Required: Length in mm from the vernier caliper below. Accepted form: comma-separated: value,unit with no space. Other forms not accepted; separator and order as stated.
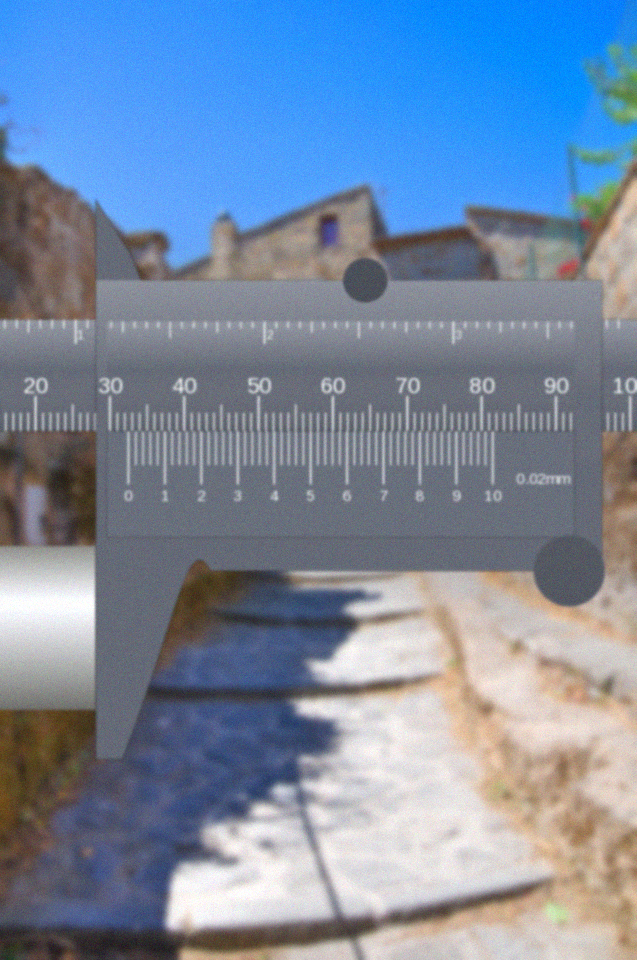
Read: 32.5,mm
